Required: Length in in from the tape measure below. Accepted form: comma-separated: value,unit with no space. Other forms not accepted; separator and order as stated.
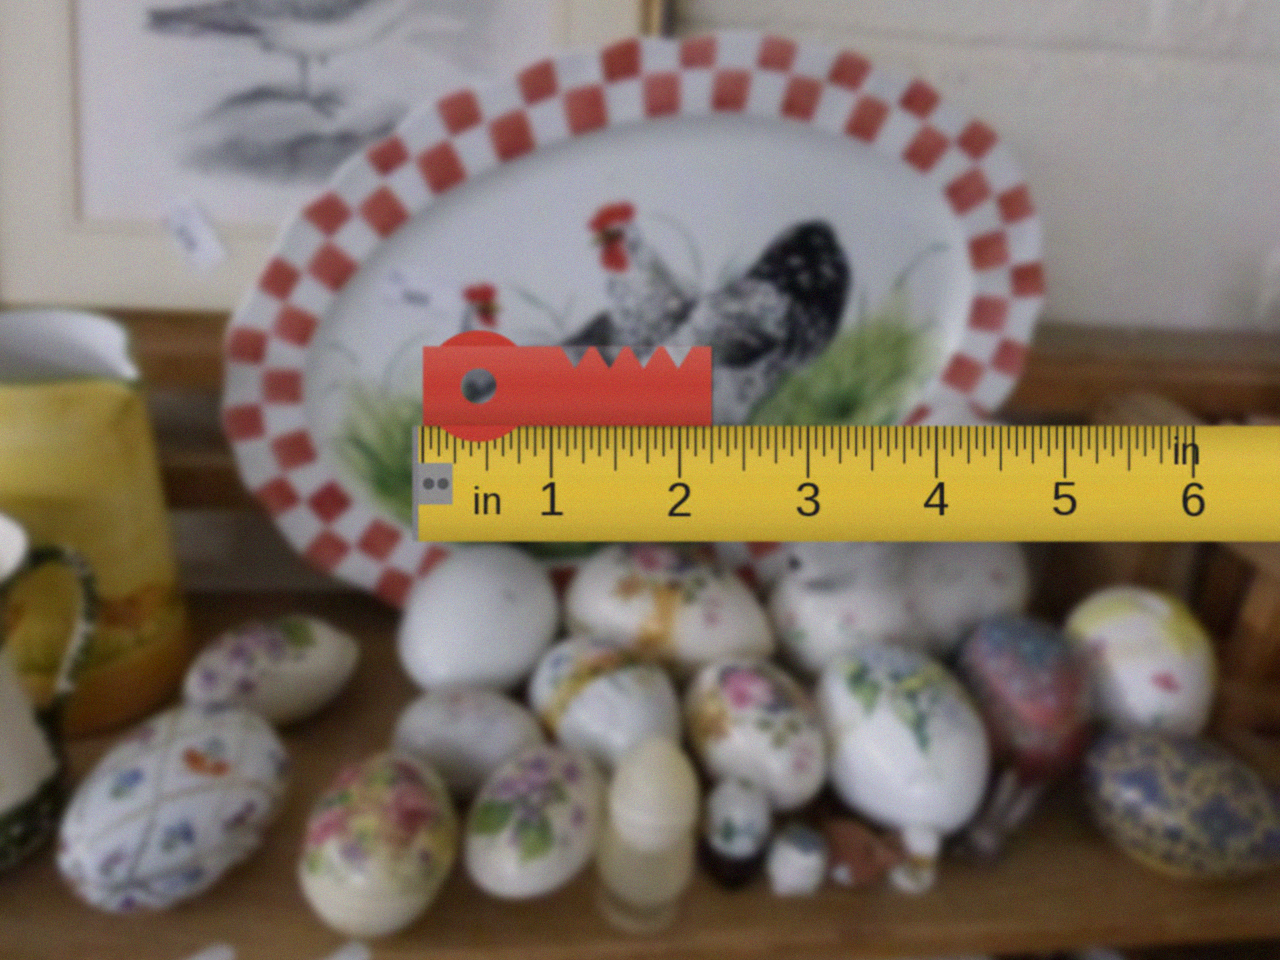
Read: 2.25,in
